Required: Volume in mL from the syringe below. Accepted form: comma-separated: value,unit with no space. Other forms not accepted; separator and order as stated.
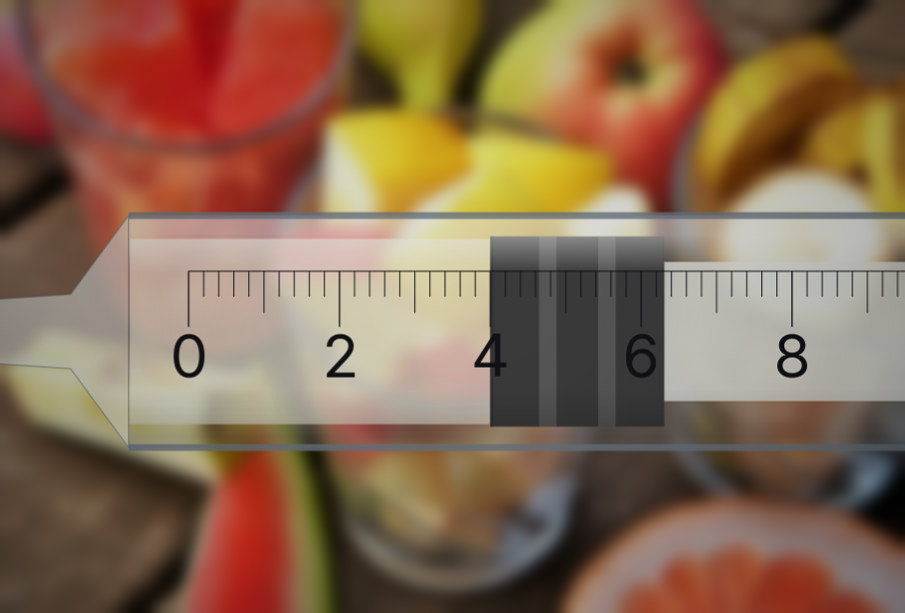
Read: 4,mL
